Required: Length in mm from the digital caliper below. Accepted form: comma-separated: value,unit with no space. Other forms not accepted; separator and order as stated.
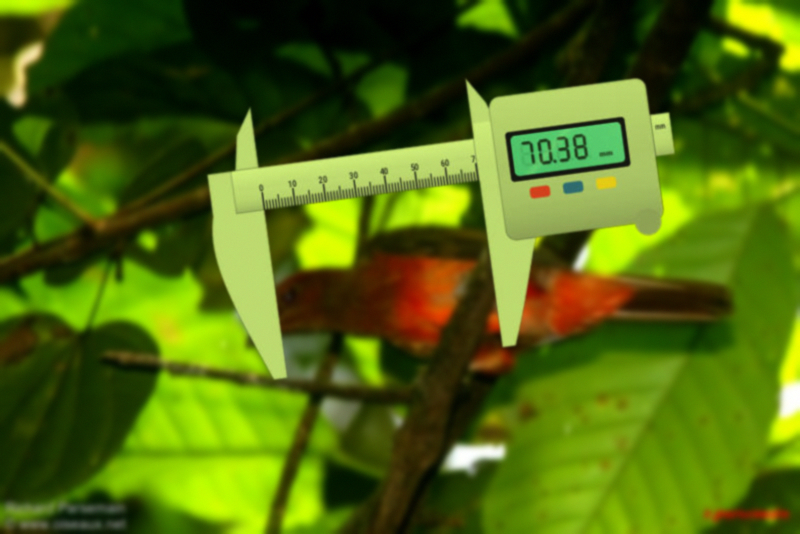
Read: 70.38,mm
